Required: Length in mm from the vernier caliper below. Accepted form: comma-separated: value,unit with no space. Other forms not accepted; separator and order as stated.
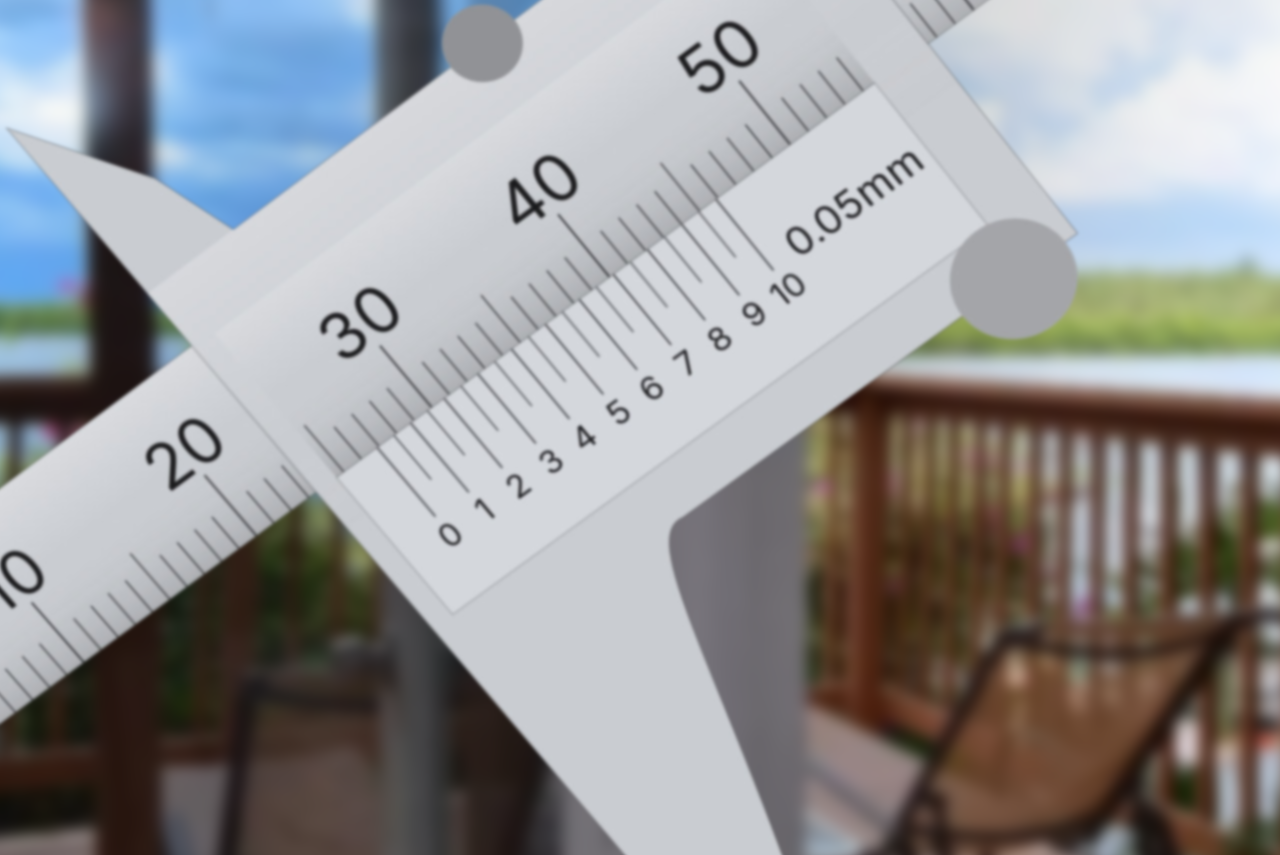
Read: 26.9,mm
